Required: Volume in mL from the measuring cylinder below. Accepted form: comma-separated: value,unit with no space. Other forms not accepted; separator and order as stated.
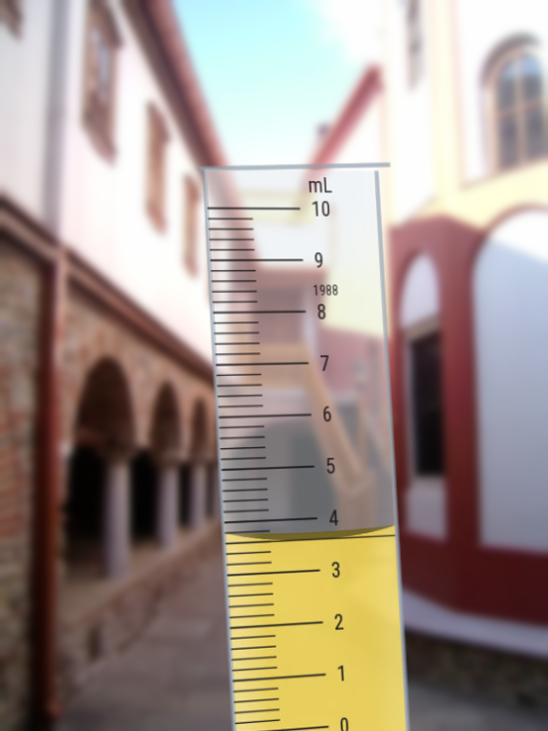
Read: 3.6,mL
